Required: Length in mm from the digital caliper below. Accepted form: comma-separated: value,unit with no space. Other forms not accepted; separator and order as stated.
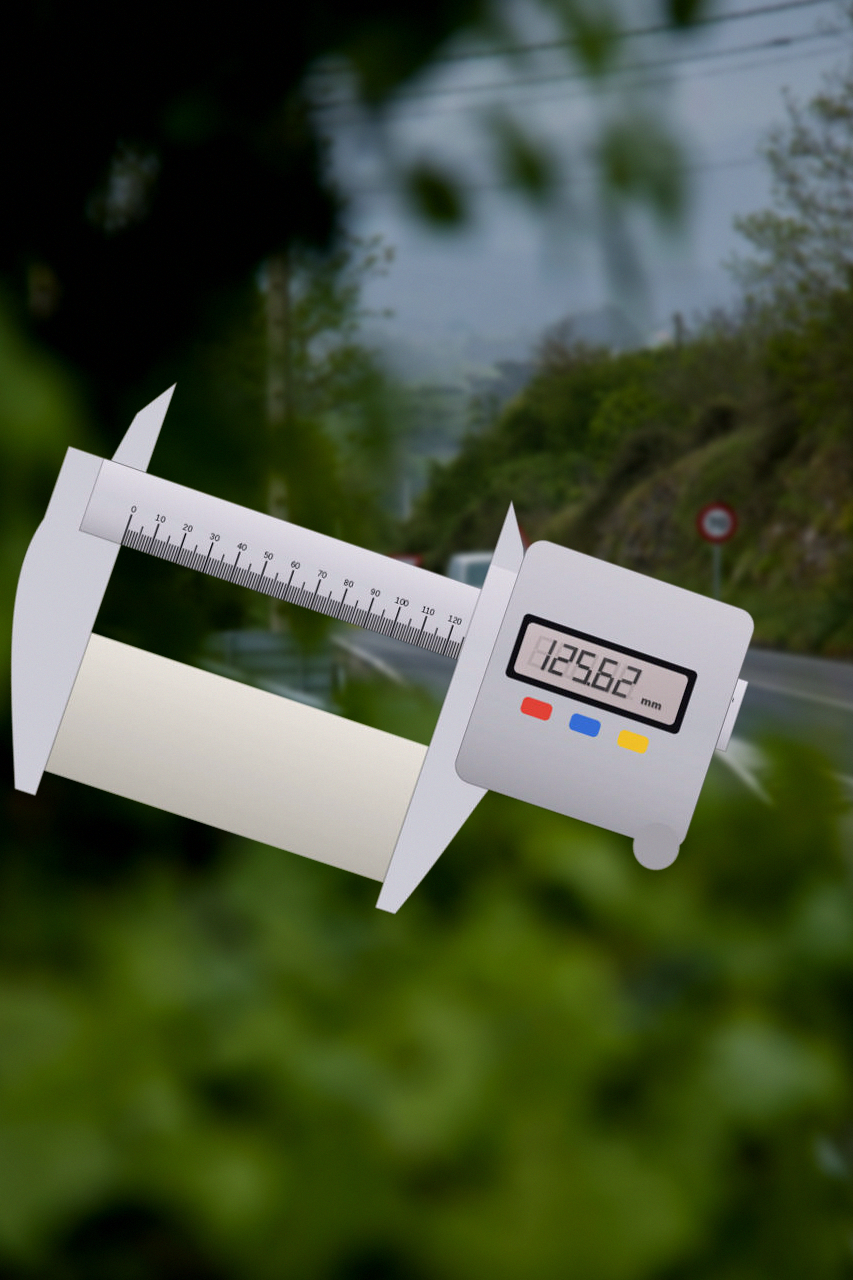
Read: 125.62,mm
